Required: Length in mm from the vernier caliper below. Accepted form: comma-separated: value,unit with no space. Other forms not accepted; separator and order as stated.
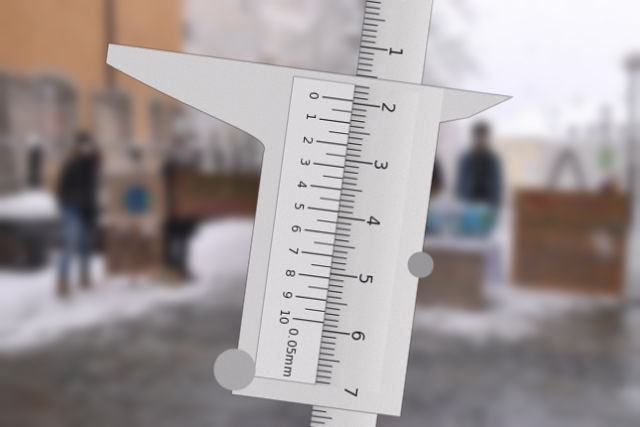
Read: 19.6,mm
